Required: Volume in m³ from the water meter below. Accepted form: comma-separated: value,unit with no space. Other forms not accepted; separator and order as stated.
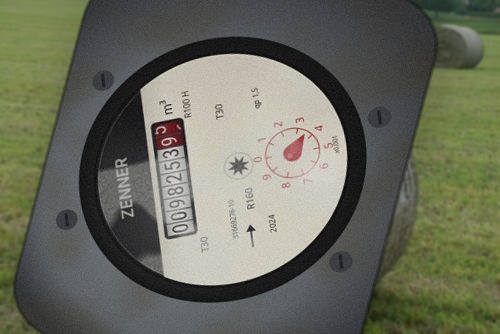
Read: 98253.953,m³
